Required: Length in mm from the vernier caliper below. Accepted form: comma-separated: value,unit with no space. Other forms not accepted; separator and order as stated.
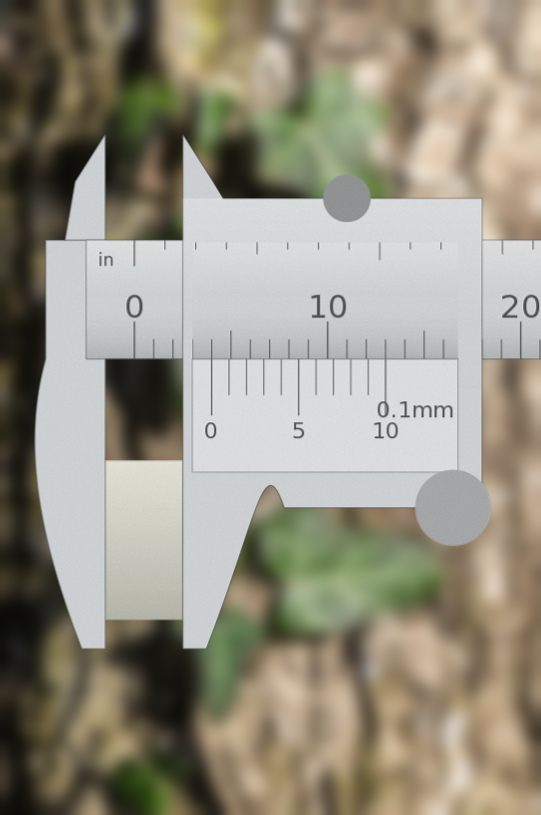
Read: 4.0,mm
